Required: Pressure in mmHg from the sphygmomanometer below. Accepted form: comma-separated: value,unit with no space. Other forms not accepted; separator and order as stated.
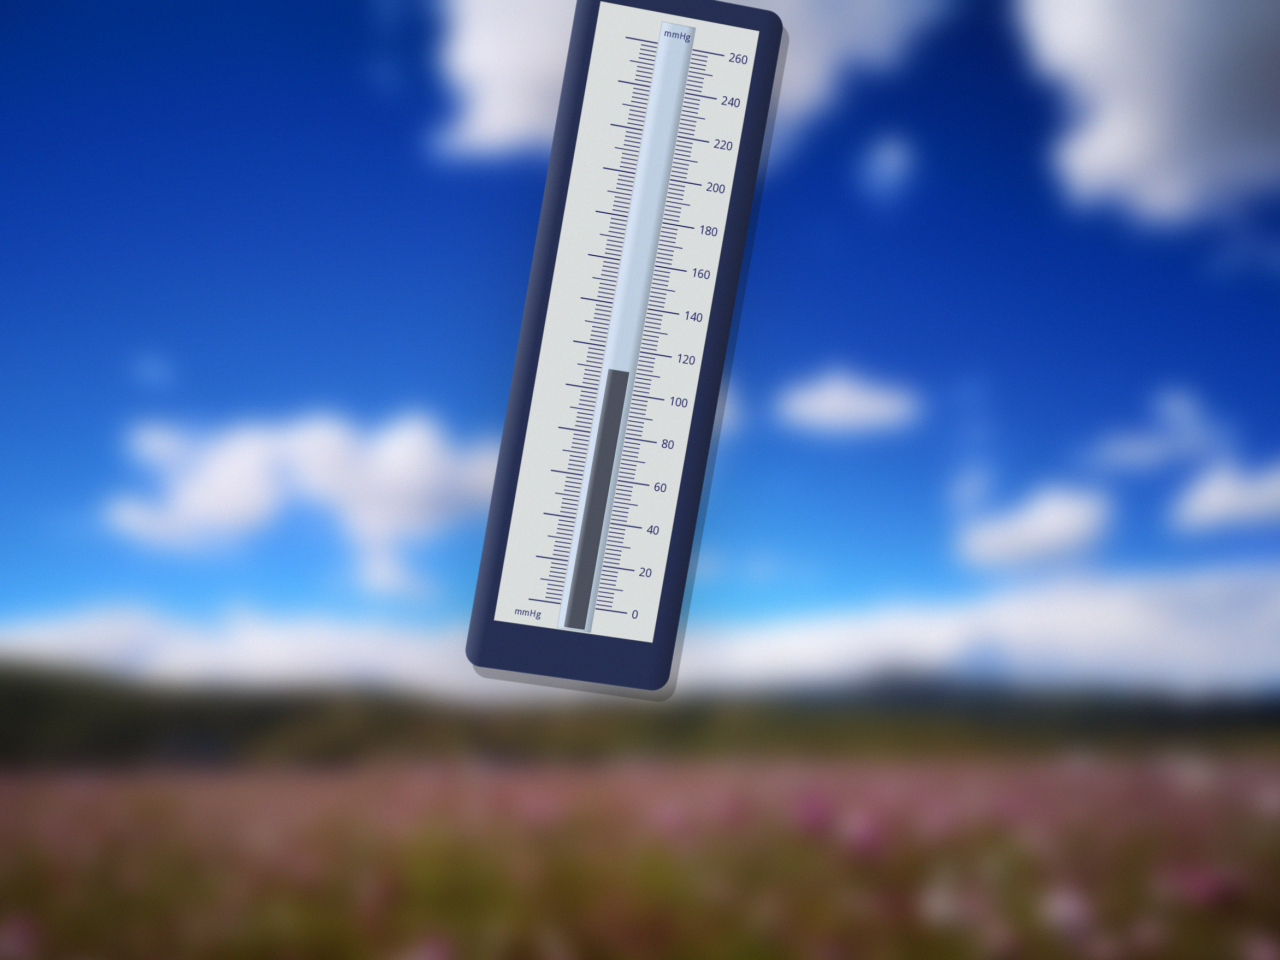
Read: 110,mmHg
